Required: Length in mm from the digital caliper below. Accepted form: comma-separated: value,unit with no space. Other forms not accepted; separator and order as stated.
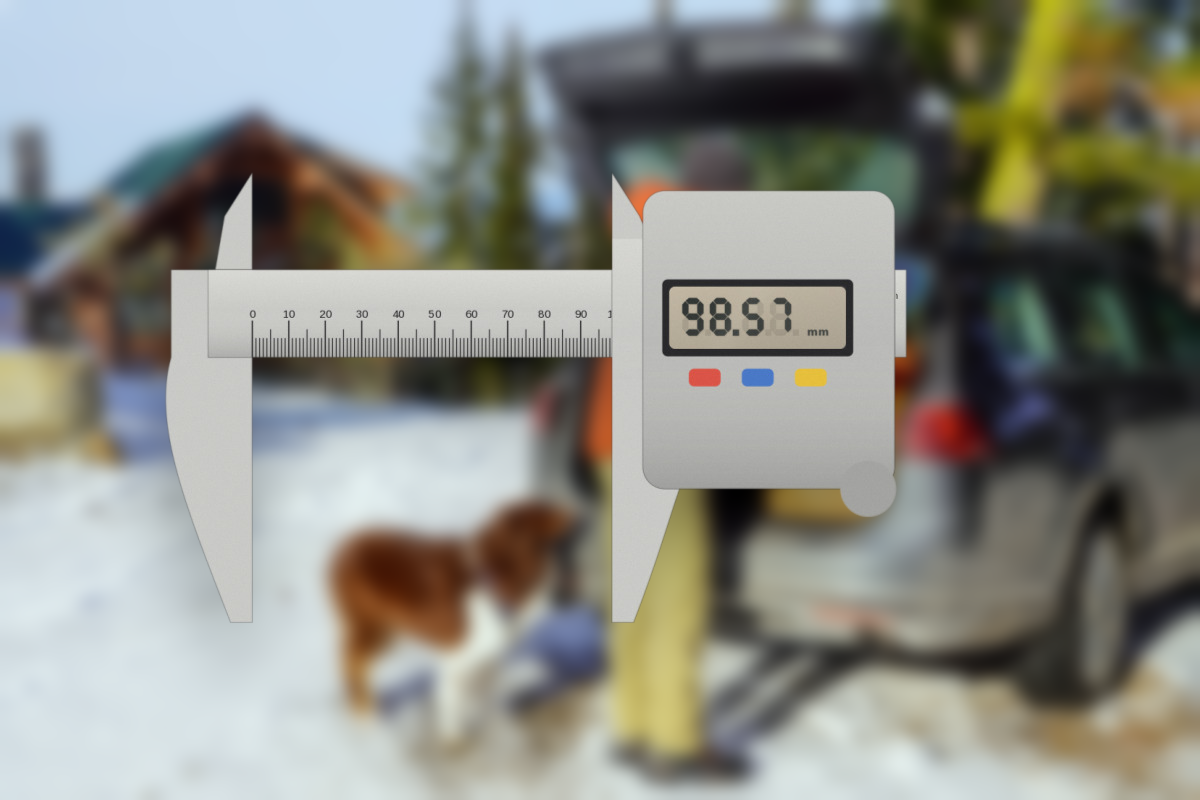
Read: 98.57,mm
